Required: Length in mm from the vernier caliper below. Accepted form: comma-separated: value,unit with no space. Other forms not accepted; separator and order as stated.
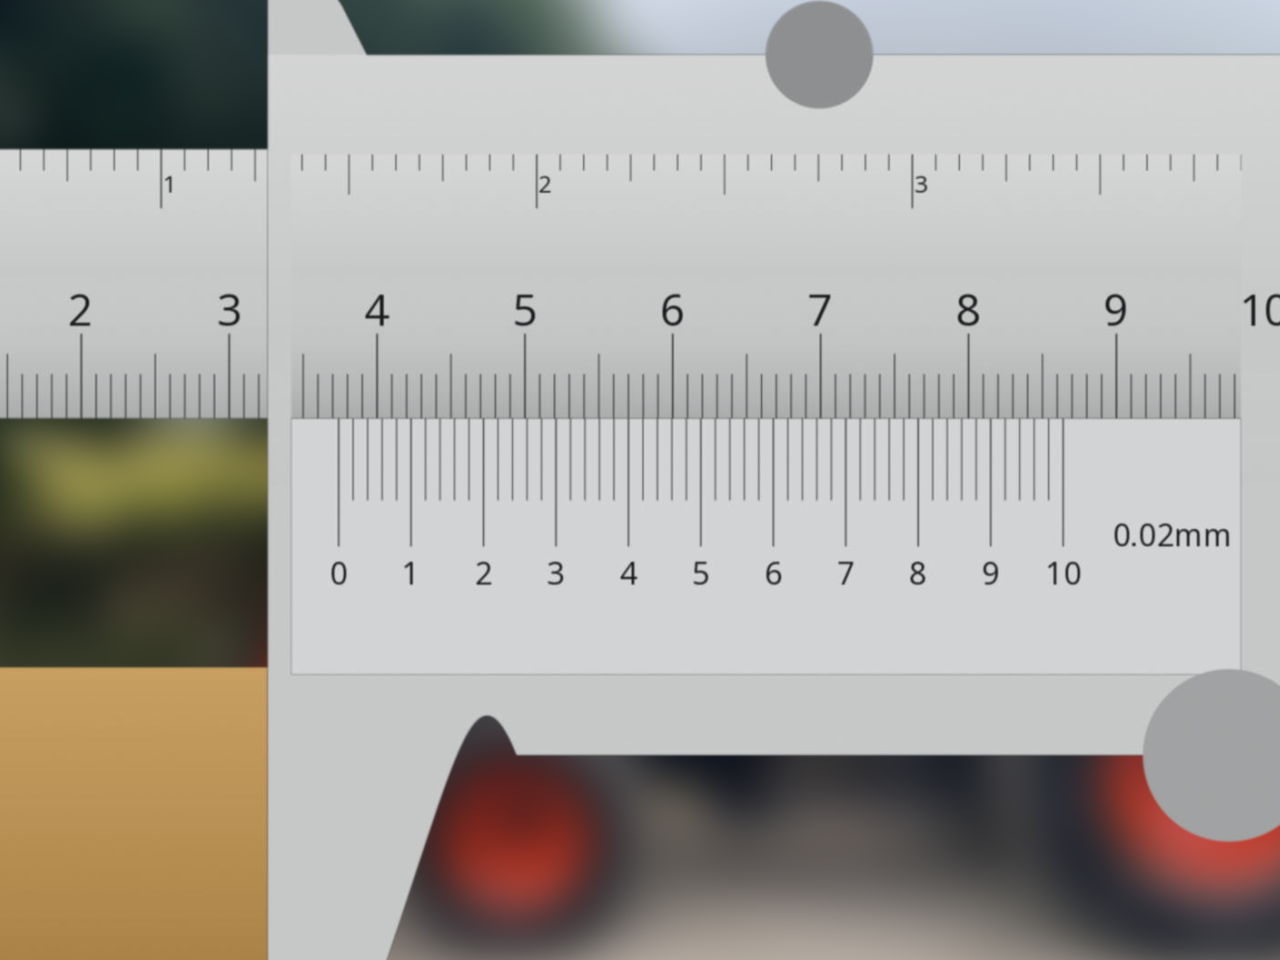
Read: 37.4,mm
